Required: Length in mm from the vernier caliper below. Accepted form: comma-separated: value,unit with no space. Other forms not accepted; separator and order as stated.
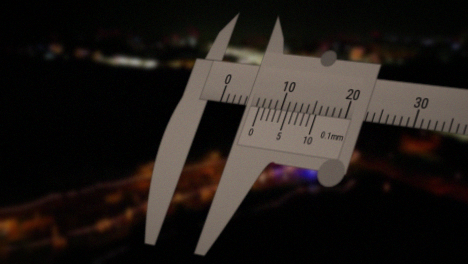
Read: 6.5,mm
